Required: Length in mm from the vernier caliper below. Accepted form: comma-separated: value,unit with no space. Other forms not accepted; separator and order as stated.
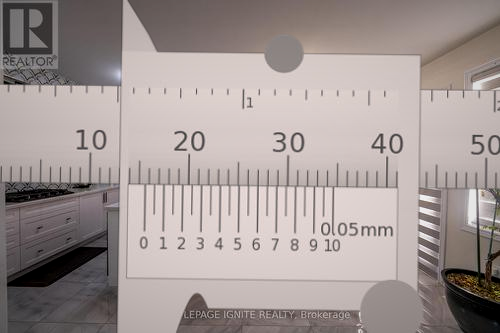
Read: 15.6,mm
